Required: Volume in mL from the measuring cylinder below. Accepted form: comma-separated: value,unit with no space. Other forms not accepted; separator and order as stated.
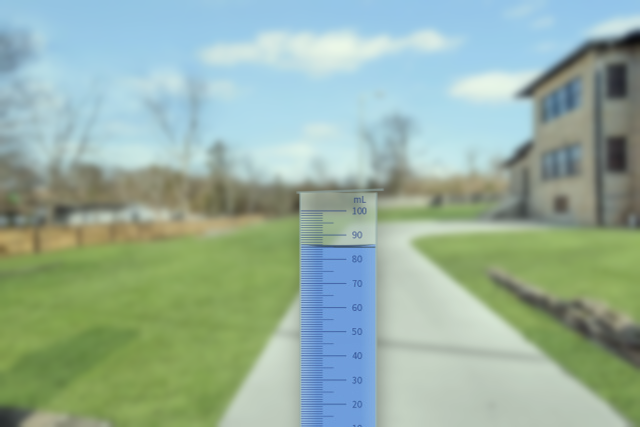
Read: 85,mL
